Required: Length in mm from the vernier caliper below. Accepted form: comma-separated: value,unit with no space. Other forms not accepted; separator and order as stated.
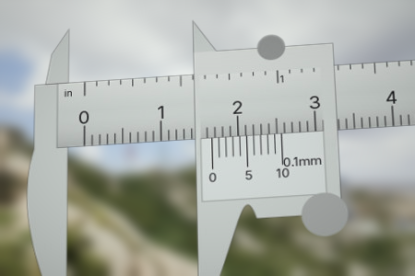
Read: 16.6,mm
